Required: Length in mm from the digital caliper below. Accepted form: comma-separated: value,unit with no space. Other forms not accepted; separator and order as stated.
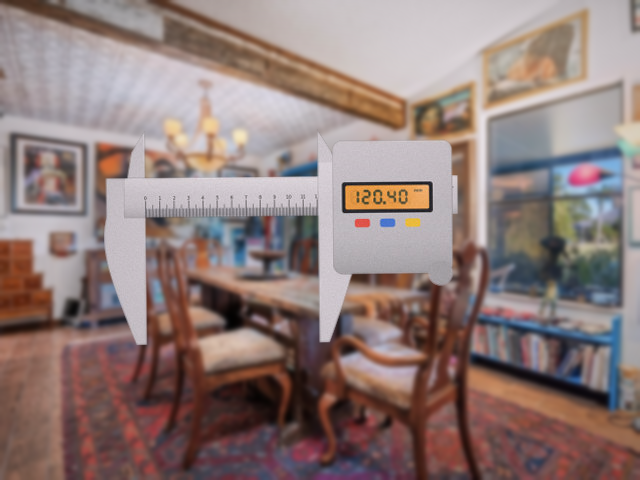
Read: 120.40,mm
